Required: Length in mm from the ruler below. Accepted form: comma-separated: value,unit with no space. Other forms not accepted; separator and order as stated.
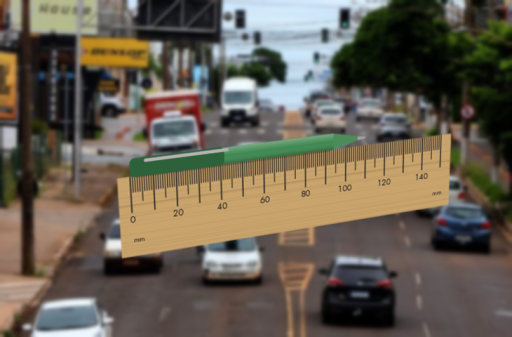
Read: 110,mm
